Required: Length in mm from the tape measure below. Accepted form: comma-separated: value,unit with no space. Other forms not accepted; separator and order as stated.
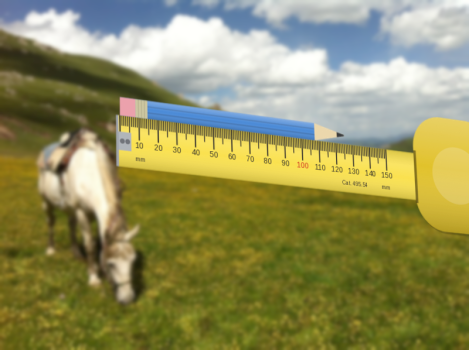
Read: 125,mm
